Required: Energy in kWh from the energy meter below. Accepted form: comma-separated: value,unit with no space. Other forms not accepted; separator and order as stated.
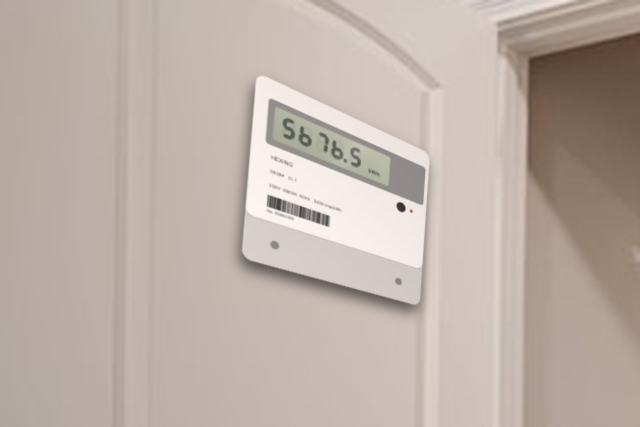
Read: 5676.5,kWh
